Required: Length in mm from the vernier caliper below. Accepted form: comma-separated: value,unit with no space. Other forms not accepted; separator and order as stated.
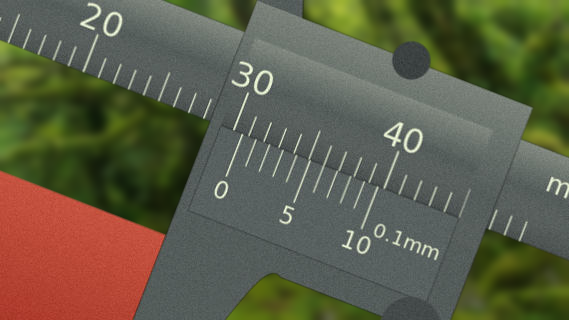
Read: 30.6,mm
